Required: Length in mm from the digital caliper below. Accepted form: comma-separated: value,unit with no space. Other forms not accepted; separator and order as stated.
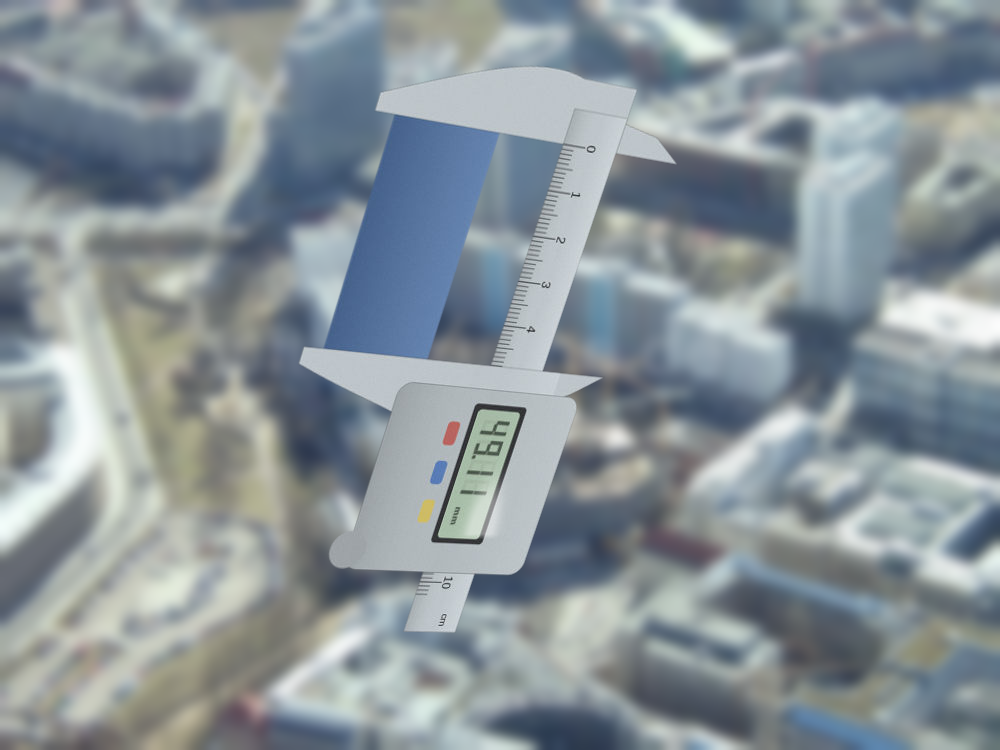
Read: 49.11,mm
